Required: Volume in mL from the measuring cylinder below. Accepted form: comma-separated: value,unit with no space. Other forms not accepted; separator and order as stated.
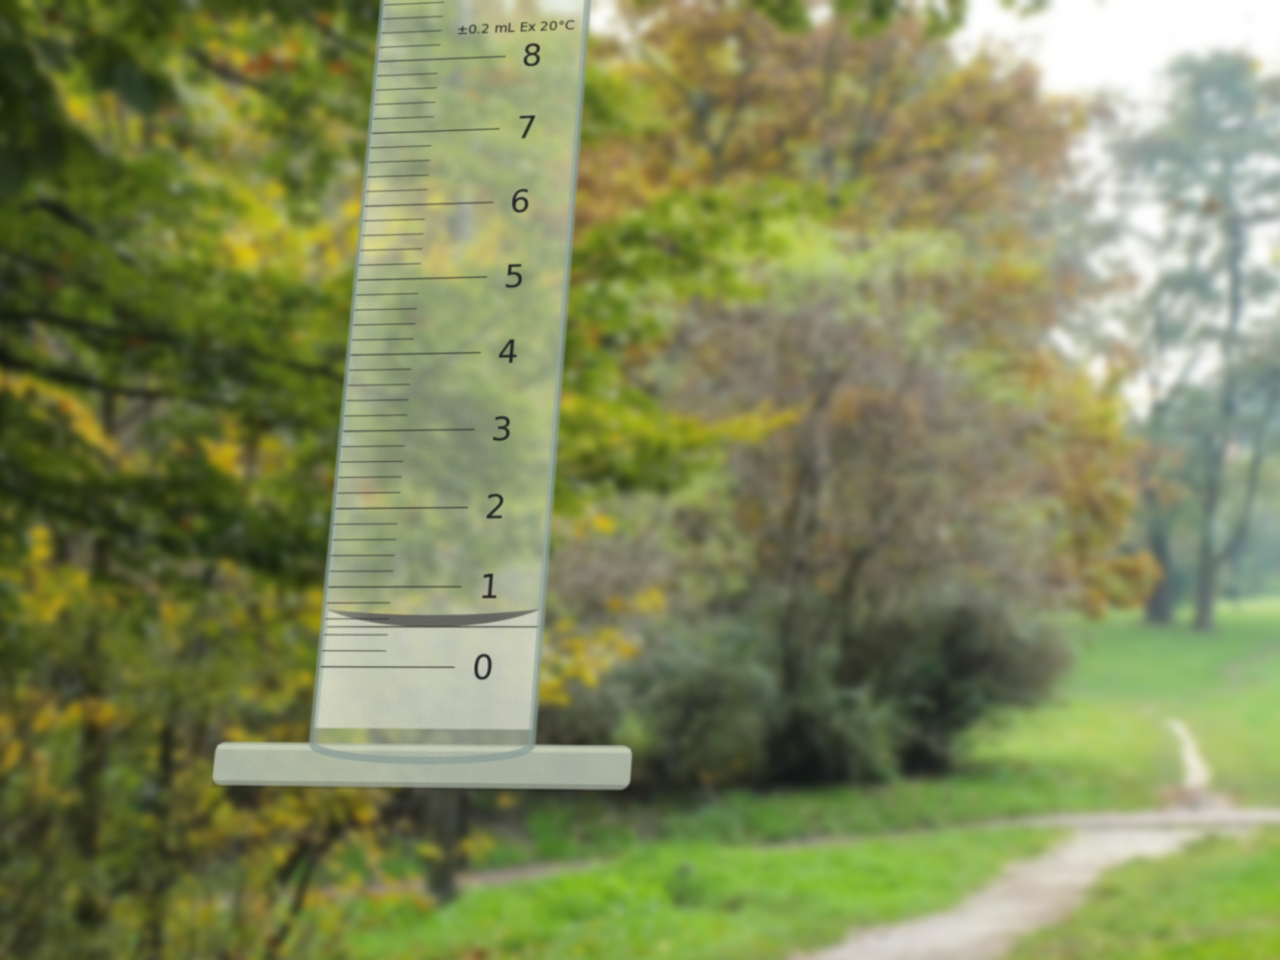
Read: 0.5,mL
